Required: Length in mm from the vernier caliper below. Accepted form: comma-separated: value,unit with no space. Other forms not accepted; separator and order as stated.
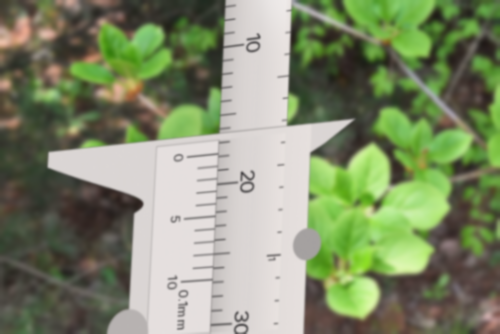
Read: 17.8,mm
